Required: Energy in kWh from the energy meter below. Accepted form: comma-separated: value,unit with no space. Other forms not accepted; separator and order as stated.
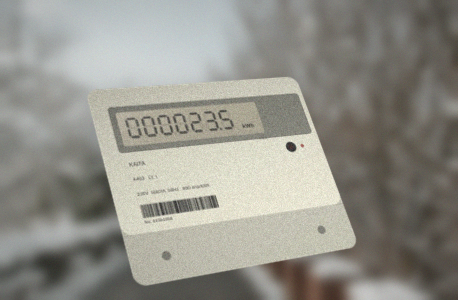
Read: 23.5,kWh
